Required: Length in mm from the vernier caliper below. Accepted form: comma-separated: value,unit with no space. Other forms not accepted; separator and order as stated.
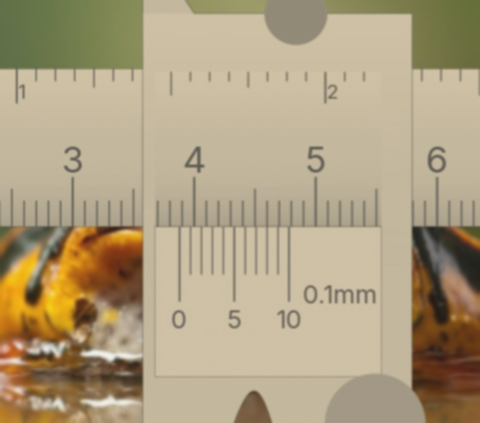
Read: 38.8,mm
